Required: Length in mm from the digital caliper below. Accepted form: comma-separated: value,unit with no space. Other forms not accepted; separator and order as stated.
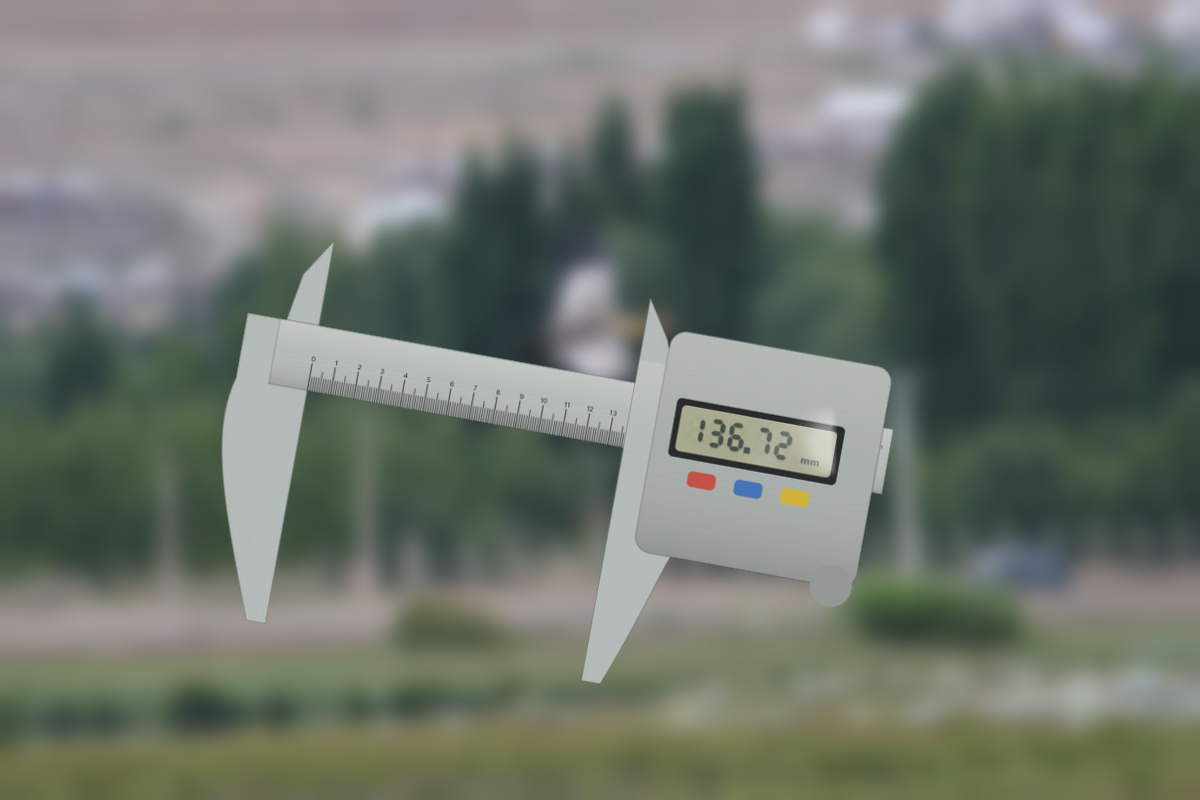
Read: 136.72,mm
